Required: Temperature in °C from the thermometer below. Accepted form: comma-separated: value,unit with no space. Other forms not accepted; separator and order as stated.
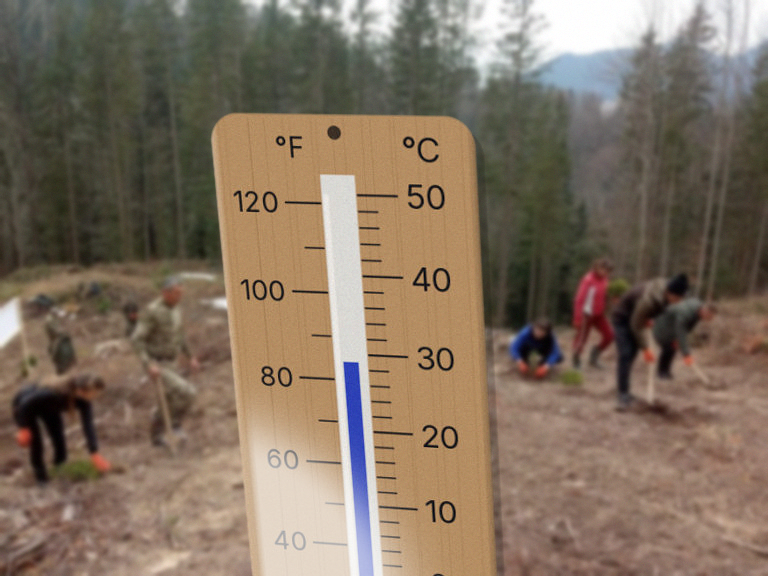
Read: 29,°C
